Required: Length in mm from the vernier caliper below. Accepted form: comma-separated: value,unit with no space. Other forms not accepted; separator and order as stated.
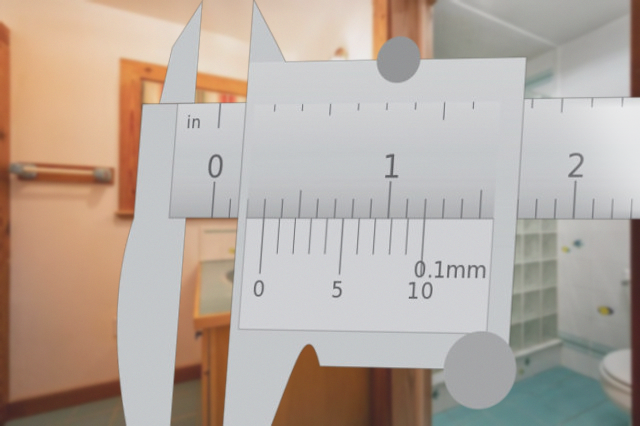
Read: 3.0,mm
